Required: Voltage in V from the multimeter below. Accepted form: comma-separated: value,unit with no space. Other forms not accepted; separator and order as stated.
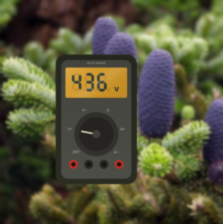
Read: 436,V
